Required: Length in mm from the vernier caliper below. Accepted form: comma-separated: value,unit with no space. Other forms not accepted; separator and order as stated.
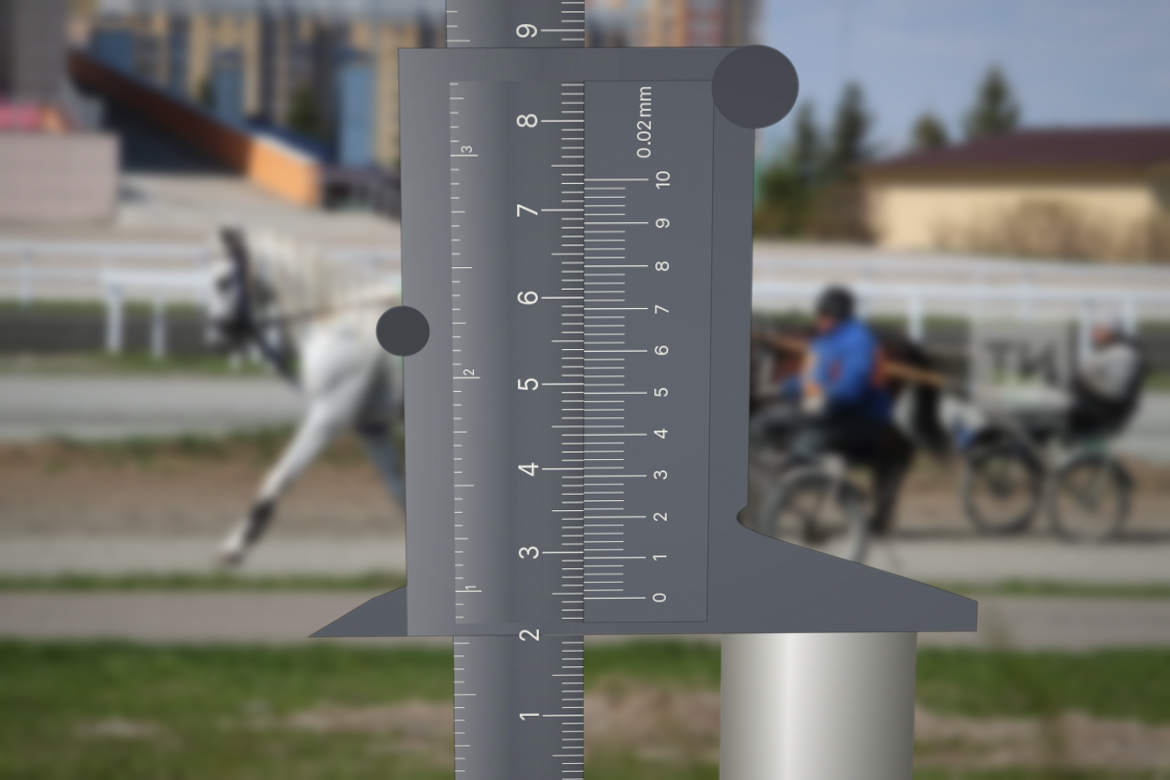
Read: 24.4,mm
